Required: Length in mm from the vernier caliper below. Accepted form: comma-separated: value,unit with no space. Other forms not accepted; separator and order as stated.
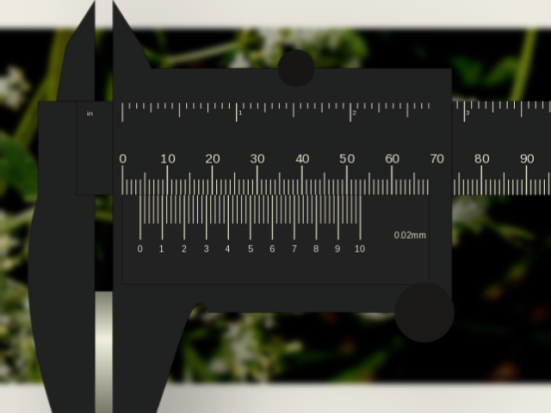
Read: 4.0,mm
